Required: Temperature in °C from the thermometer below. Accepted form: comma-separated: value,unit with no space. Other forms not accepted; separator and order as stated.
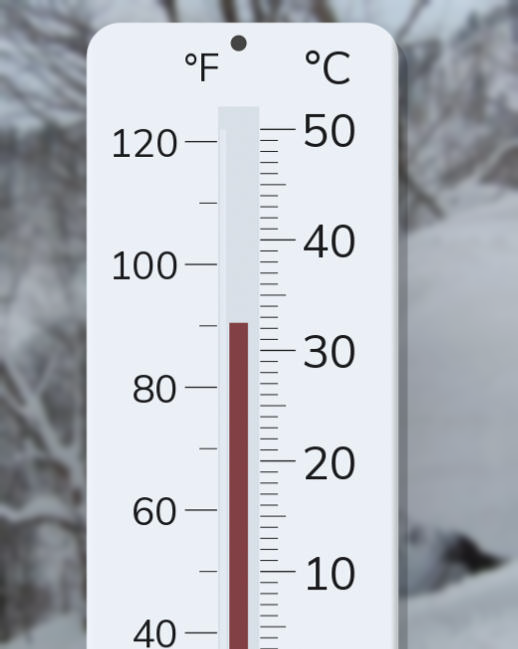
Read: 32.5,°C
